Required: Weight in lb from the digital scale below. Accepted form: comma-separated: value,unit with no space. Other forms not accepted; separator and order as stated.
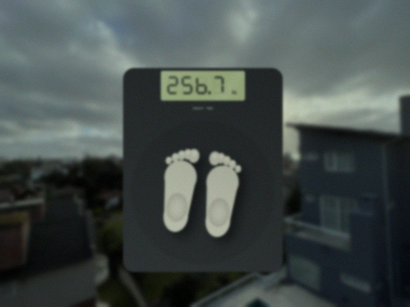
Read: 256.7,lb
